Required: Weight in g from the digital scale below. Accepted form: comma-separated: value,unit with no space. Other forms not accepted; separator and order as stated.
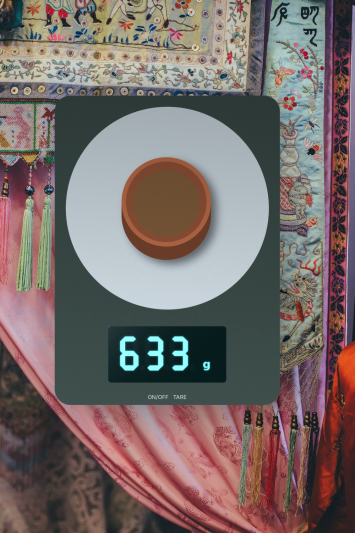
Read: 633,g
